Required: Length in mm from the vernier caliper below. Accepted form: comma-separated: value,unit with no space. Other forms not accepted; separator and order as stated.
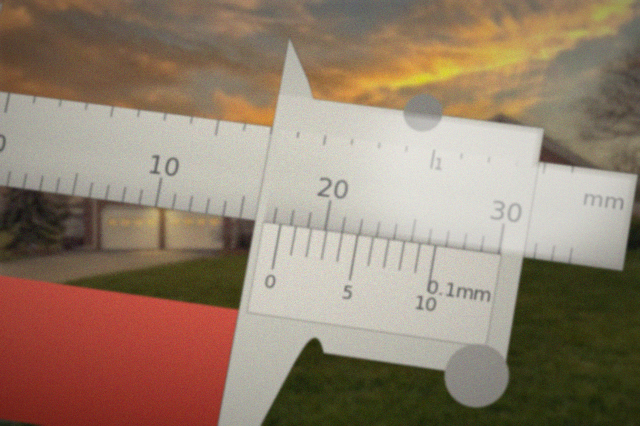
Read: 17.4,mm
